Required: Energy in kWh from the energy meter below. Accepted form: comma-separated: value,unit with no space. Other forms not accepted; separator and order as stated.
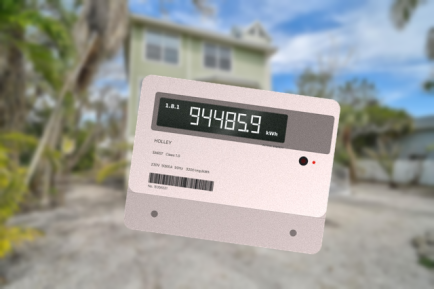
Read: 94485.9,kWh
